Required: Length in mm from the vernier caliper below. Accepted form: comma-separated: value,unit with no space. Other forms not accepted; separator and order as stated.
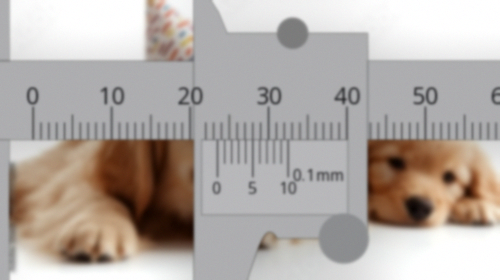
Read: 23.5,mm
